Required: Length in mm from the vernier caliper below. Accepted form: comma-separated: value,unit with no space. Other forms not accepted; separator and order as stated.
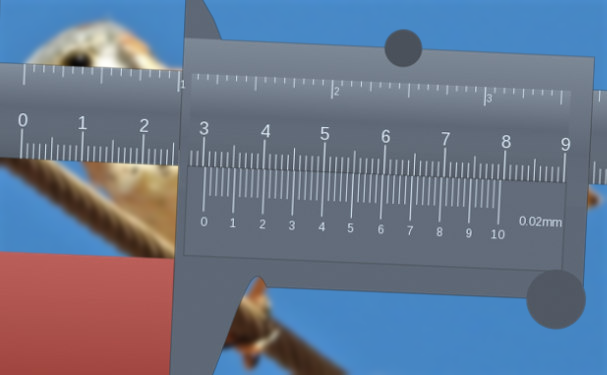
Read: 30.4,mm
